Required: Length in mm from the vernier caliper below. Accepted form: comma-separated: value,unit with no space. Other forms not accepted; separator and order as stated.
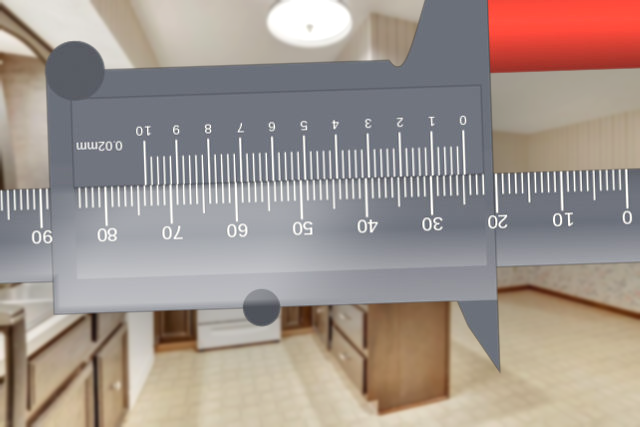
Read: 24.8,mm
